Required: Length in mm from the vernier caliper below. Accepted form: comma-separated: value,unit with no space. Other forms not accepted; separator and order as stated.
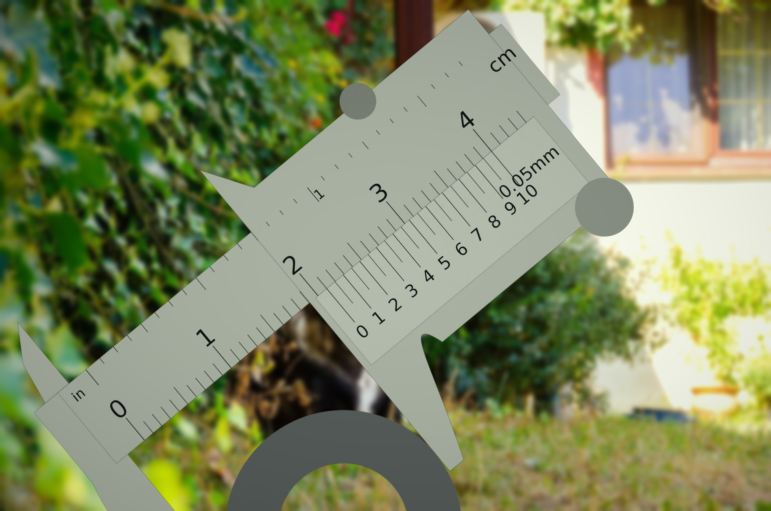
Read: 21.0,mm
